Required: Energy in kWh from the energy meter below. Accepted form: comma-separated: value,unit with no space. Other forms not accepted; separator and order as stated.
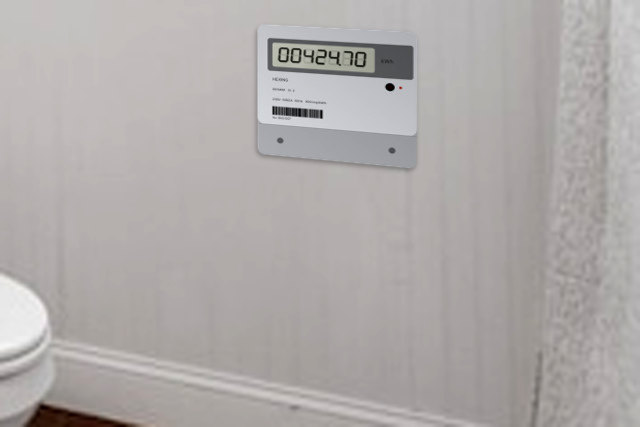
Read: 424.70,kWh
